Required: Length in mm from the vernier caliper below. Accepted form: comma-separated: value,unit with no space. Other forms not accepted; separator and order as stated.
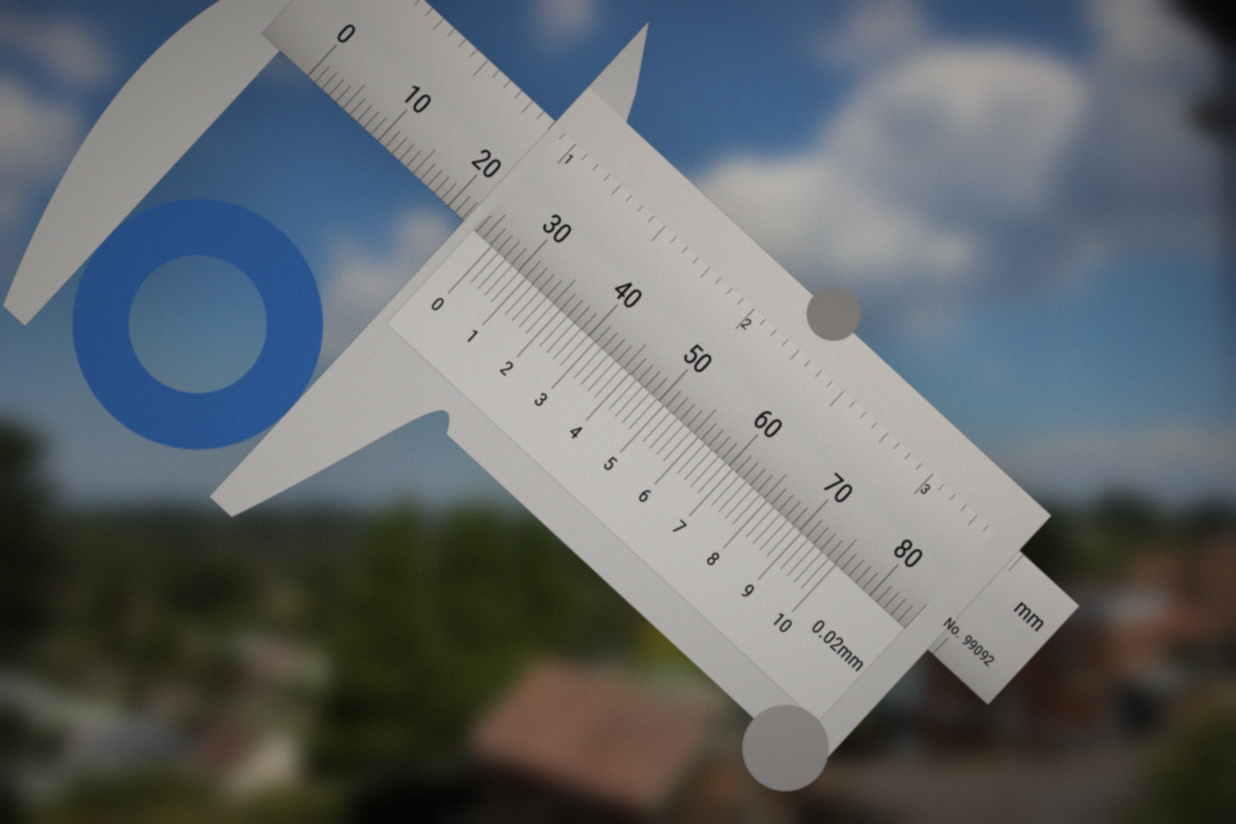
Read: 26.2,mm
